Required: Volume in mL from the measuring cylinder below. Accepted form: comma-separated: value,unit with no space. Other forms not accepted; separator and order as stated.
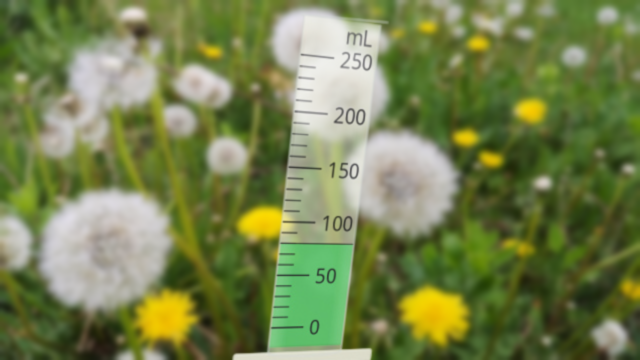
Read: 80,mL
